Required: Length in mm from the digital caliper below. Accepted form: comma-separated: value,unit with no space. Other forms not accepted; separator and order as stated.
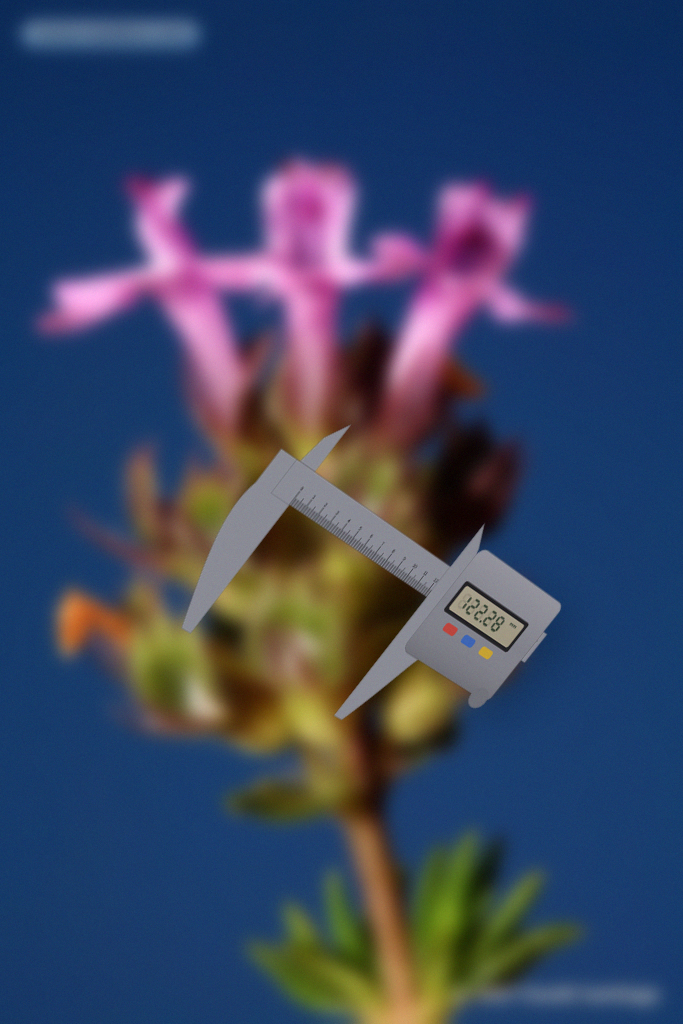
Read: 122.28,mm
